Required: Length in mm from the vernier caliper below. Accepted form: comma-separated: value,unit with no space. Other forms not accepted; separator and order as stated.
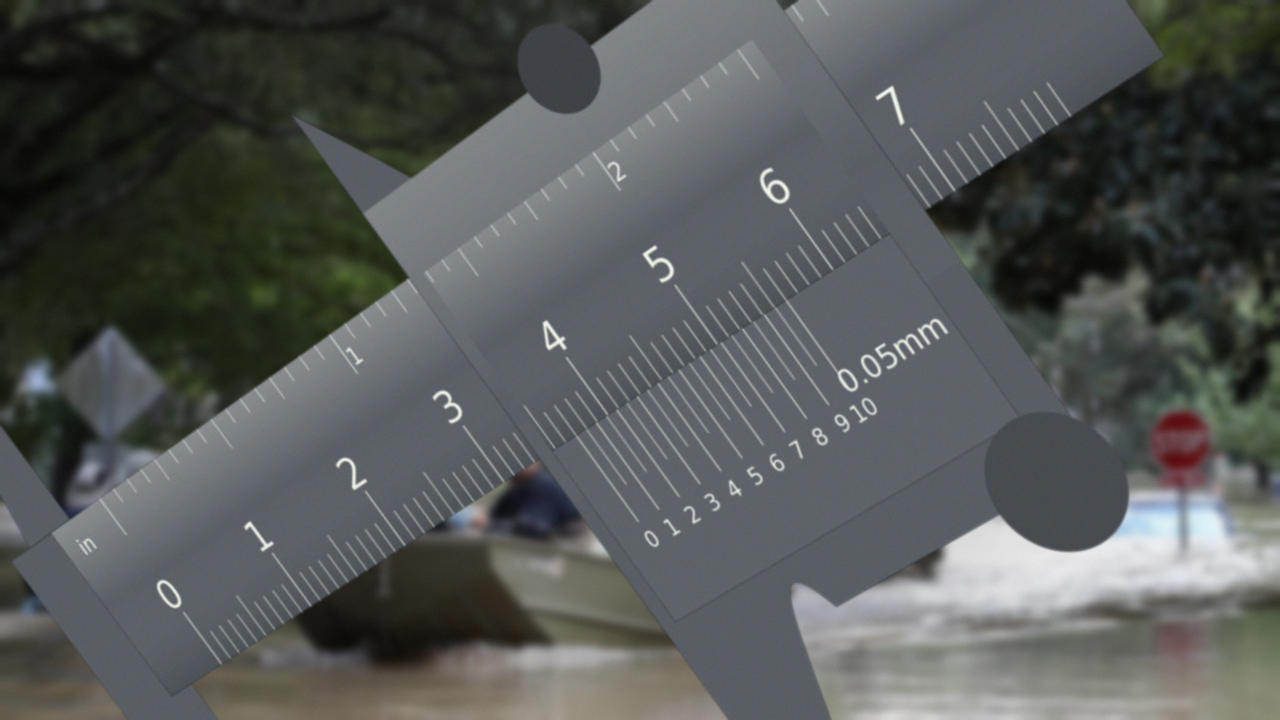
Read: 37.0,mm
